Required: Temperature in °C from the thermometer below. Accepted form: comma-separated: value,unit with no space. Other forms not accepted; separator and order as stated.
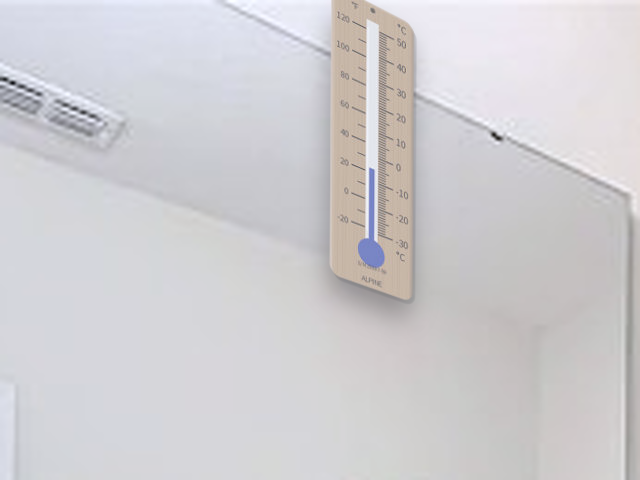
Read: -5,°C
